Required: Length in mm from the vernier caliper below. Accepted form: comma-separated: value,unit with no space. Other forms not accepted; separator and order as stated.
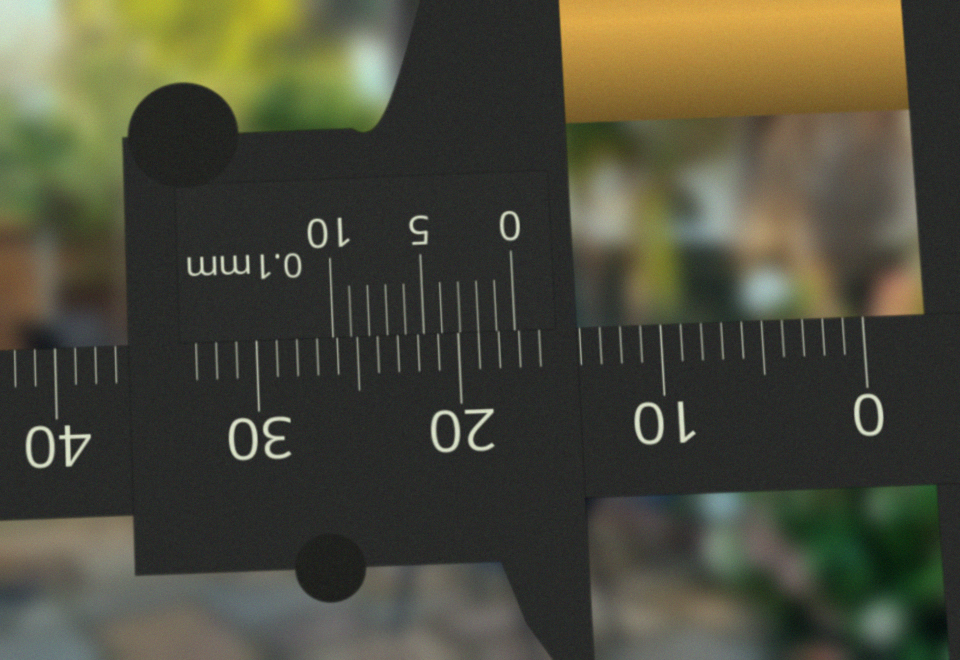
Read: 17.2,mm
